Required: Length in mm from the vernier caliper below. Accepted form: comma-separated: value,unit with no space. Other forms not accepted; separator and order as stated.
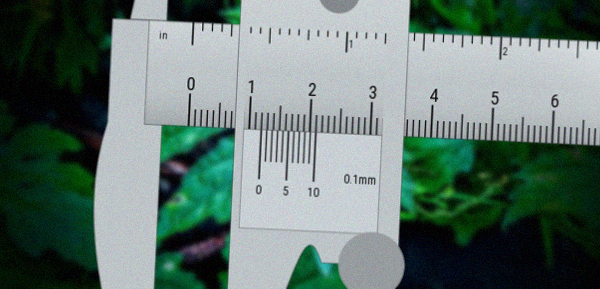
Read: 12.0,mm
